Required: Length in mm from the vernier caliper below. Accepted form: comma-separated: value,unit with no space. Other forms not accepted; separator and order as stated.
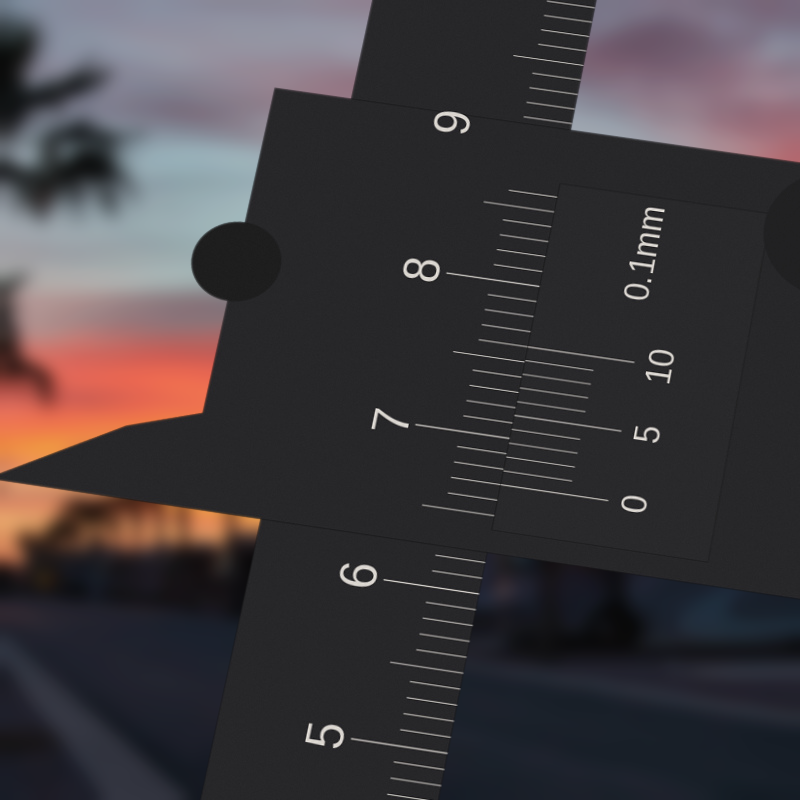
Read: 67.0,mm
